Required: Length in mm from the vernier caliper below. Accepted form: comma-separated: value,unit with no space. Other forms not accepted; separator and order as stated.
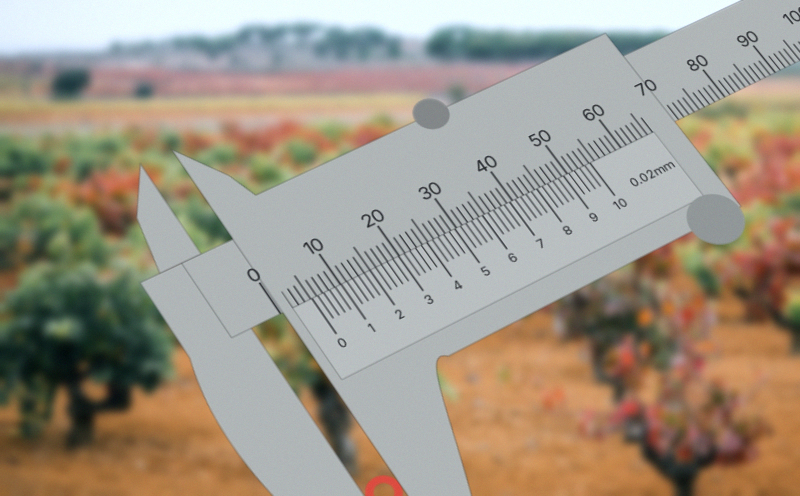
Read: 5.2,mm
